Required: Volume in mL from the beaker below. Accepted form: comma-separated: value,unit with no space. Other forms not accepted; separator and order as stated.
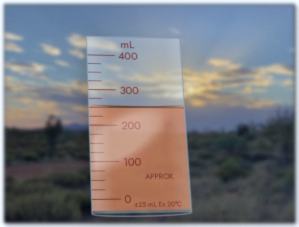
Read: 250,mL
